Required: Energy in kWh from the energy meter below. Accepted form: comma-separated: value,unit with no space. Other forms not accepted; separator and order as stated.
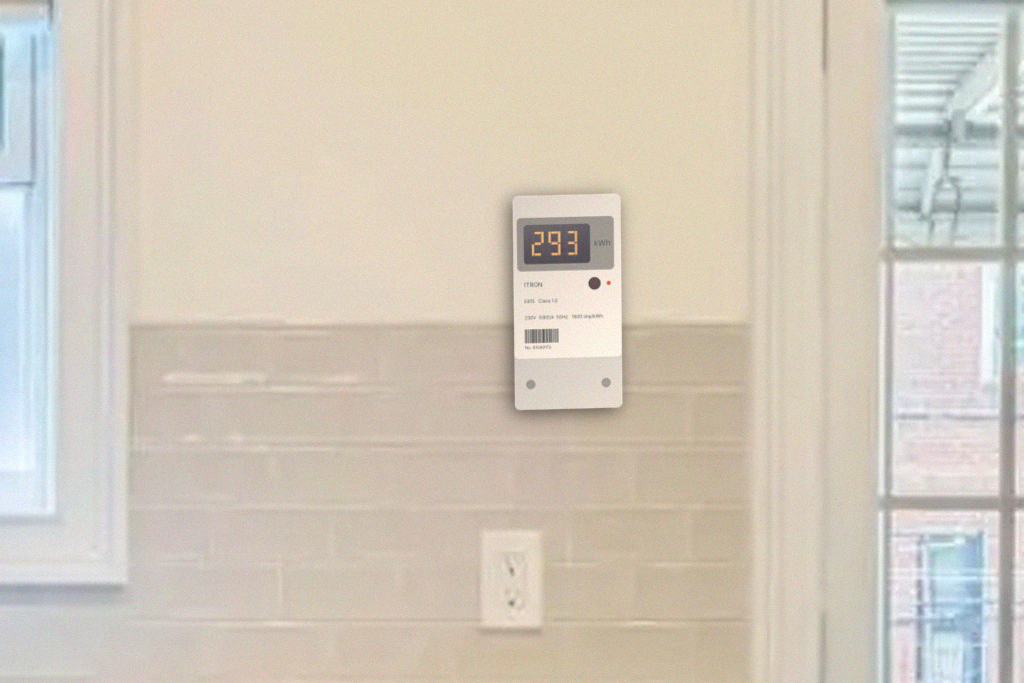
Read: 293,kWh
